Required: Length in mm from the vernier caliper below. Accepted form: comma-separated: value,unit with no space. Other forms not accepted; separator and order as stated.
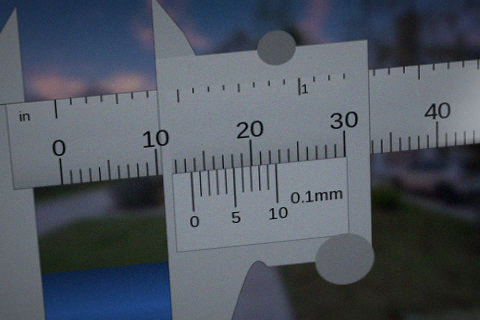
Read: 13.6,mm
